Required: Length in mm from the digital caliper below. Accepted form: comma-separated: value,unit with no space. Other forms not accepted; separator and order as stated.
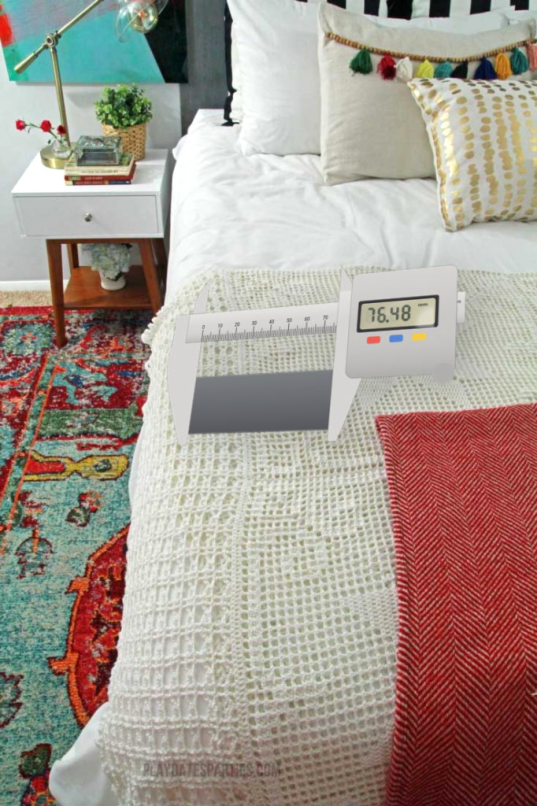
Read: 76.48,mm
